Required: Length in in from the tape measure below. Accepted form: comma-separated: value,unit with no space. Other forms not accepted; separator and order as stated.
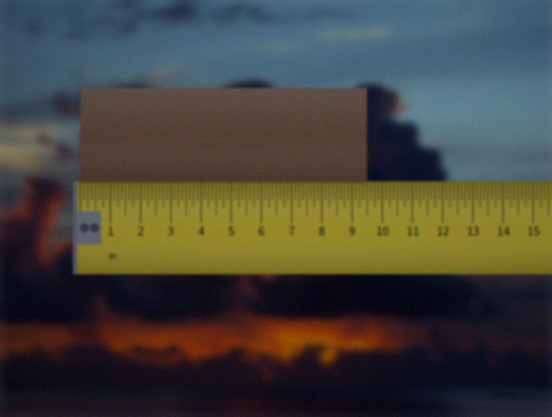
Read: 9.5,in
